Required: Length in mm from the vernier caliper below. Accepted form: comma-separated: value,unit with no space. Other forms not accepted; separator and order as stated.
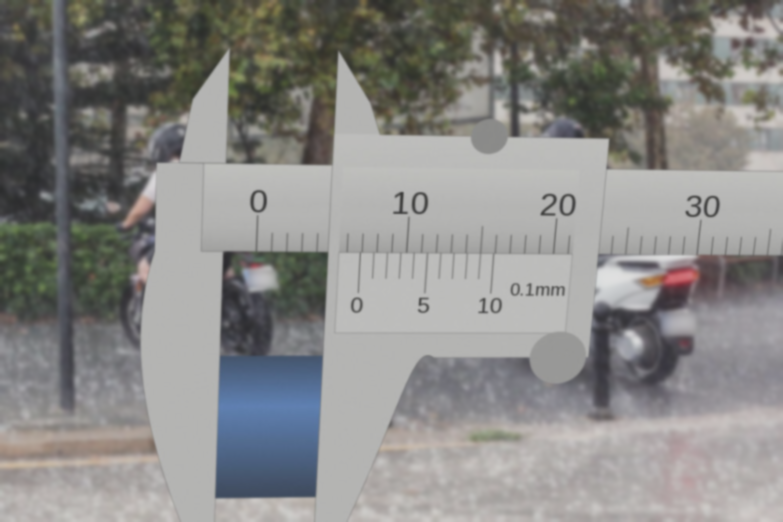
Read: 6.9,mm
